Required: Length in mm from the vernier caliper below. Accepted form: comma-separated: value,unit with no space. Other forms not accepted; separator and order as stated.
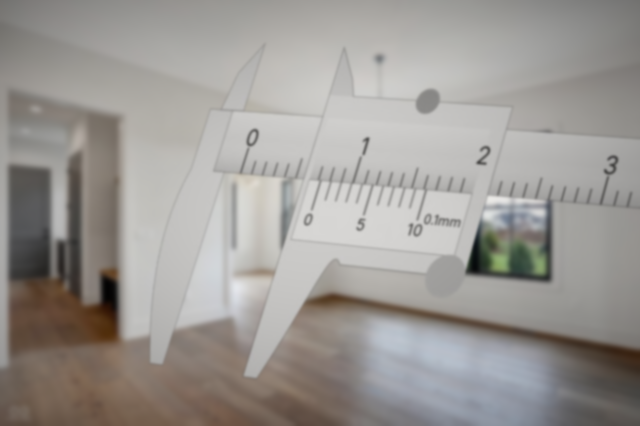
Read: 7.2,mm
